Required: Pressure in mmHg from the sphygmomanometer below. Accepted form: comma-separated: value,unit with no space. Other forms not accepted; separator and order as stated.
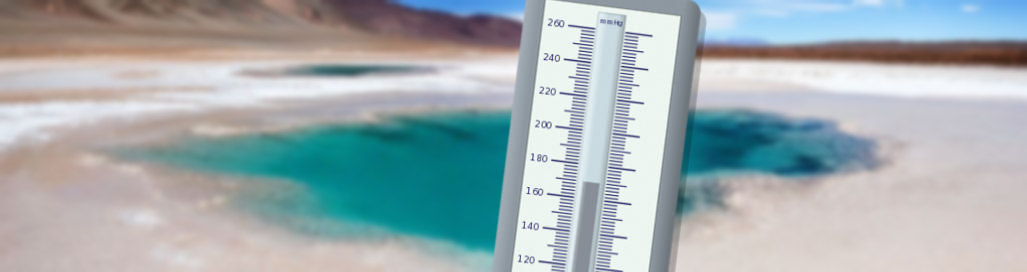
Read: 170,mmHg
